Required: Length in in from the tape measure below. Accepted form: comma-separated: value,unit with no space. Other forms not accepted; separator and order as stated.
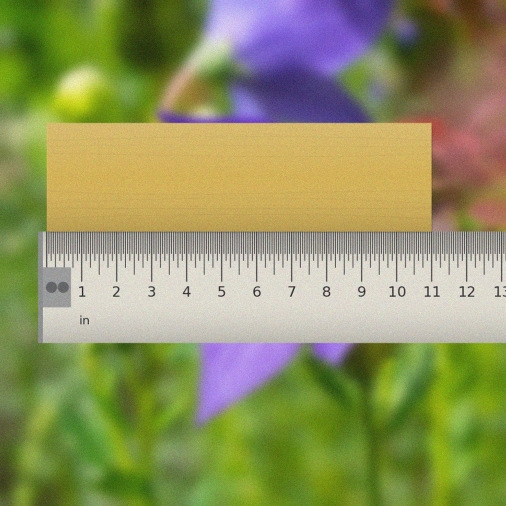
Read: 11,in
